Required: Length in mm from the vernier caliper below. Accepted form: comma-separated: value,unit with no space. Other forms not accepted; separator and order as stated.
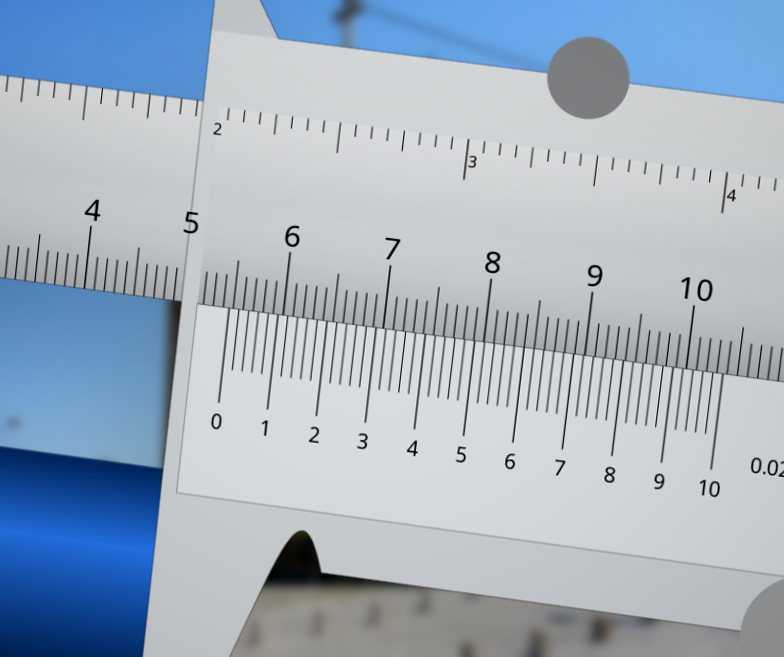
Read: 54.6,mm
